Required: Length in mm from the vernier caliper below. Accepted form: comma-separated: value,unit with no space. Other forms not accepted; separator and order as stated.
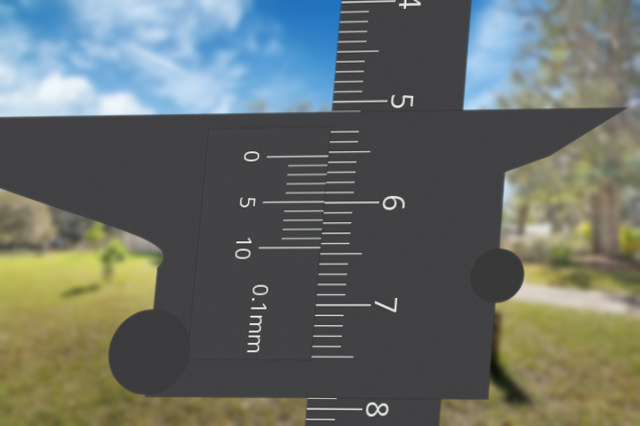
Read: 55.4,mm
